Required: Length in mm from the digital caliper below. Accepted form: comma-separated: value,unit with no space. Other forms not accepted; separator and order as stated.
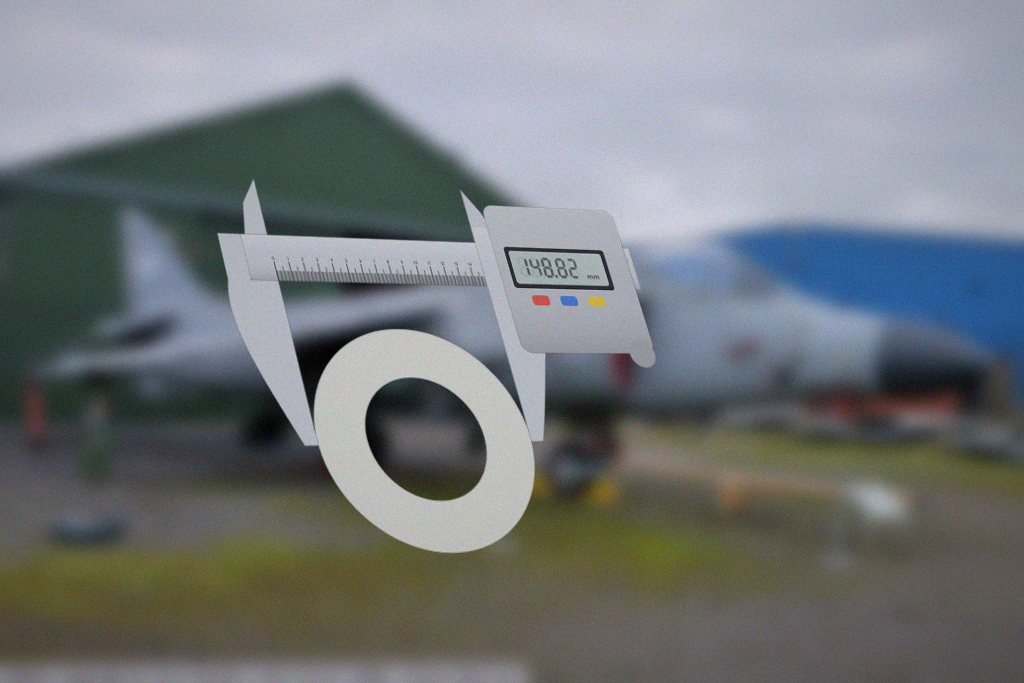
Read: 148.82,mm
